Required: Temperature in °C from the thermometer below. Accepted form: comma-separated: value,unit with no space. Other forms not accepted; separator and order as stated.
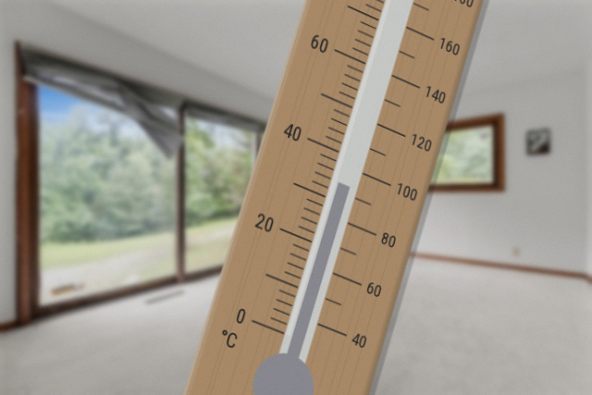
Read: 34,°C
